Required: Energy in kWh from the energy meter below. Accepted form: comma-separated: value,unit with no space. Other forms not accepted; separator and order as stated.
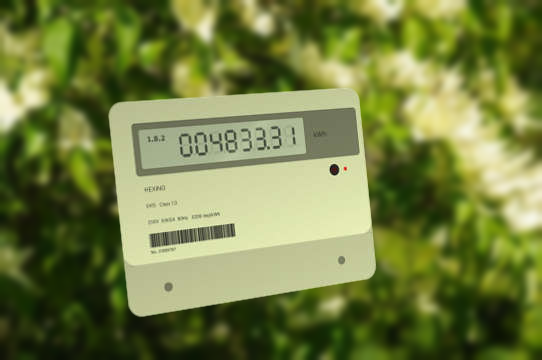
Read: 4833.31,kWh
